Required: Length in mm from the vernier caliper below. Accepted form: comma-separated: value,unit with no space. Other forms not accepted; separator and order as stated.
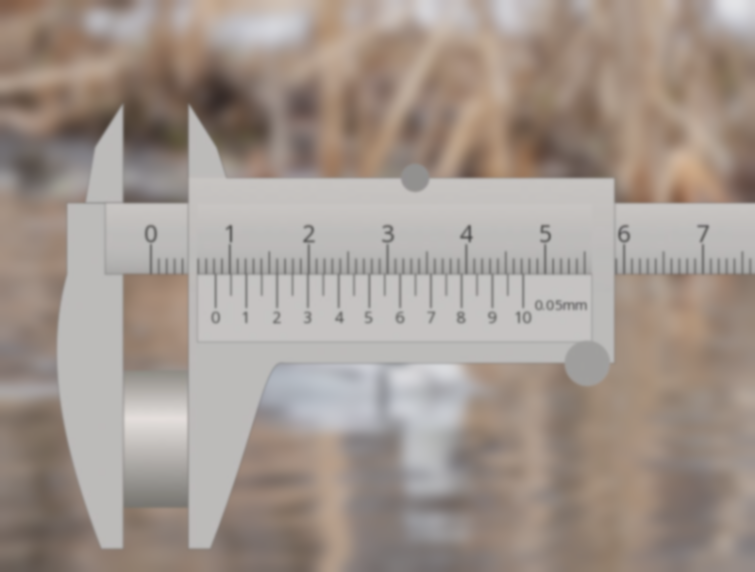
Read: 8.2,mm
